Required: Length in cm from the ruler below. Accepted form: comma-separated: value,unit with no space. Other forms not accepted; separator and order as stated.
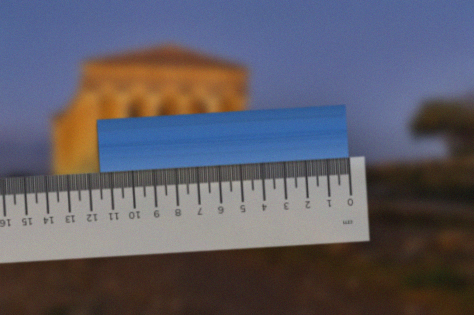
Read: 11.5,cm
